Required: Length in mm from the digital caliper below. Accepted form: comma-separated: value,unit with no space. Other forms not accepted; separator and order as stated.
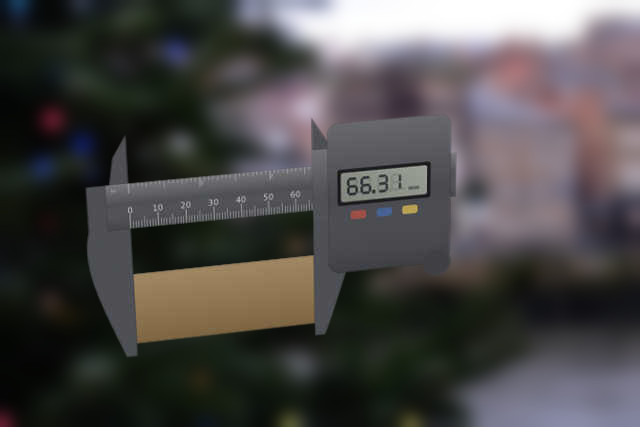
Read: 66.31,mm
